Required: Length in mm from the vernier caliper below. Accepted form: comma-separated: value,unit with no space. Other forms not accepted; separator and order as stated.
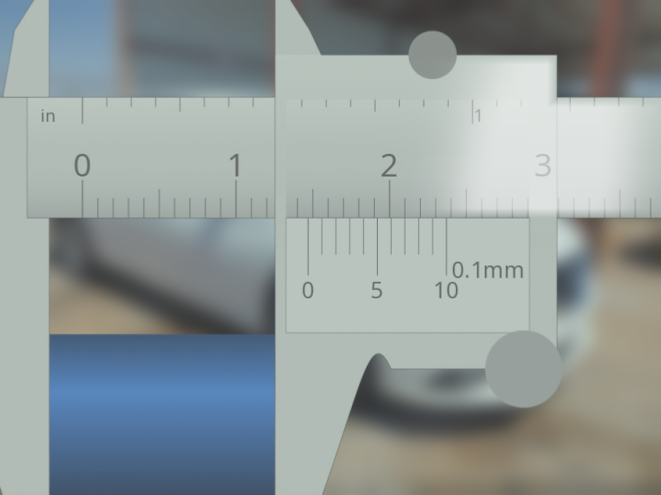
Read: 14.7,mm
